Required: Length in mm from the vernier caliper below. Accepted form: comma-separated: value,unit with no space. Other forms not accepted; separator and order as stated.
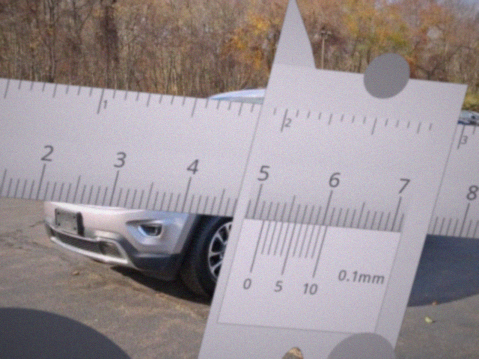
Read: 51.6,mm
